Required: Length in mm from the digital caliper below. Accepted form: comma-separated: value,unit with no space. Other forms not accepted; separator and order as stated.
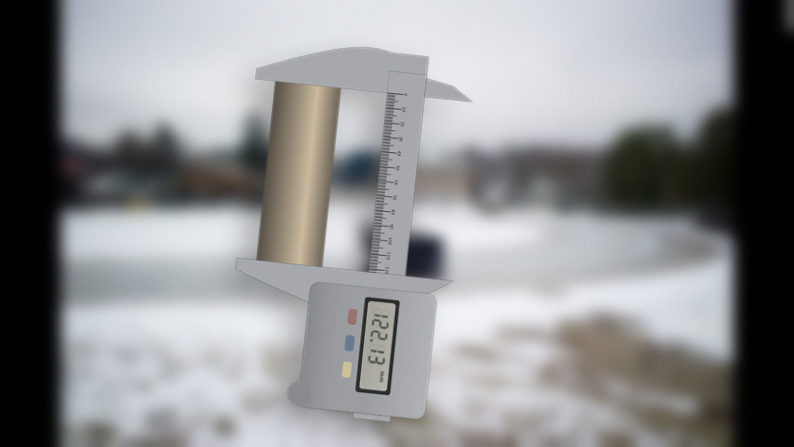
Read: 122.13,mm
